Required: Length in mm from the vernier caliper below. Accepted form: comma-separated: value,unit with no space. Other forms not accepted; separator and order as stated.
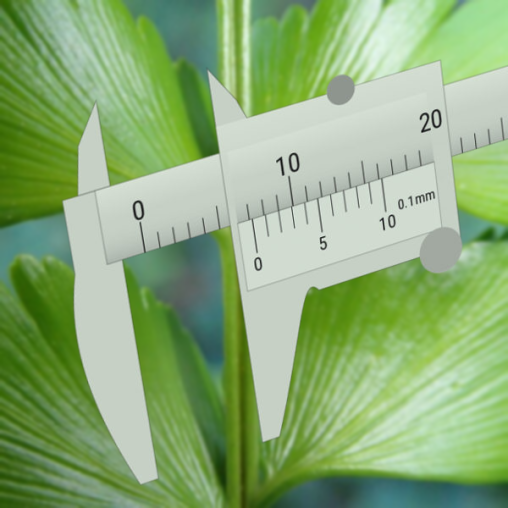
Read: 7.2,mm
